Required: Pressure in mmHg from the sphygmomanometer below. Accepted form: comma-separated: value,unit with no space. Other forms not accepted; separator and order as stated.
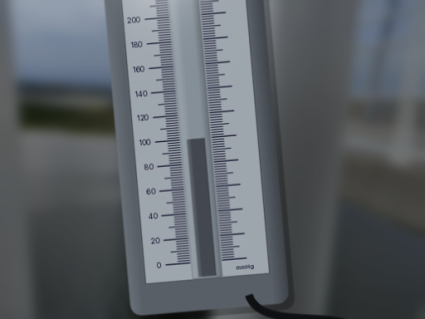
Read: 100,mmHg
